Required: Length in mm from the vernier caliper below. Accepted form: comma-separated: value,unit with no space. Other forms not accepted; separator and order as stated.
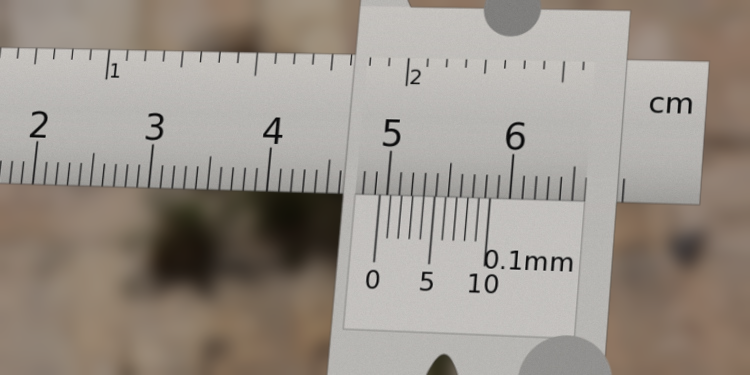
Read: 49.4,mm
